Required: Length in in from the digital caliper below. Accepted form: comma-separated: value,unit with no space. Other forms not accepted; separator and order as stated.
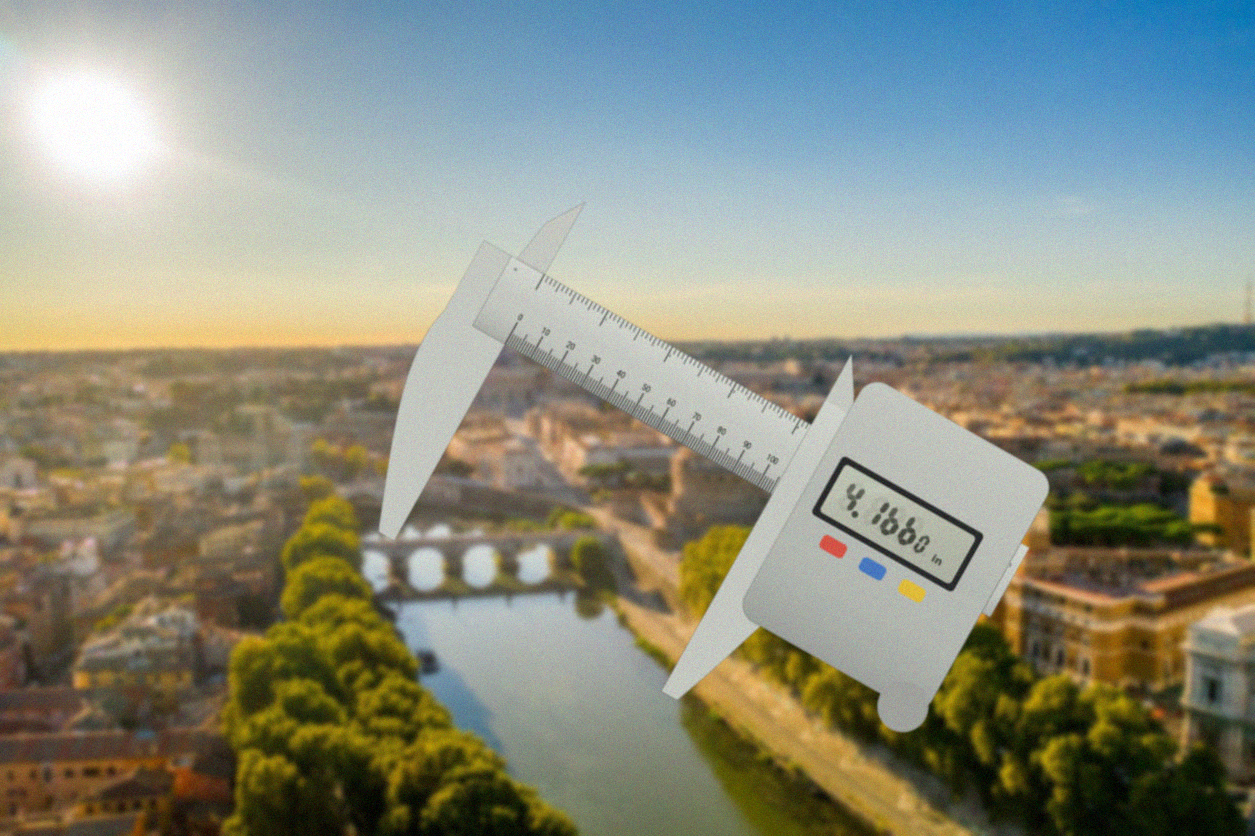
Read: 4.1660,in
